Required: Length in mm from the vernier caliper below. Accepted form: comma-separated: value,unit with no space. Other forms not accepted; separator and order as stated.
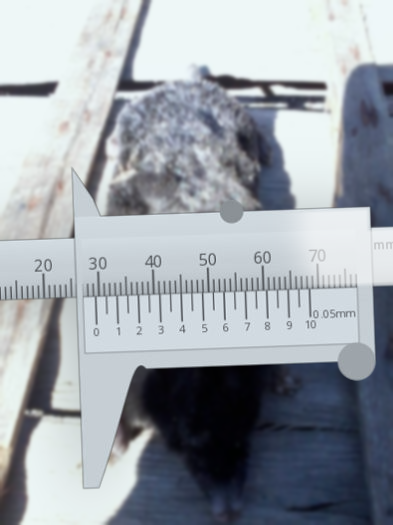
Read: 29.4,mm
